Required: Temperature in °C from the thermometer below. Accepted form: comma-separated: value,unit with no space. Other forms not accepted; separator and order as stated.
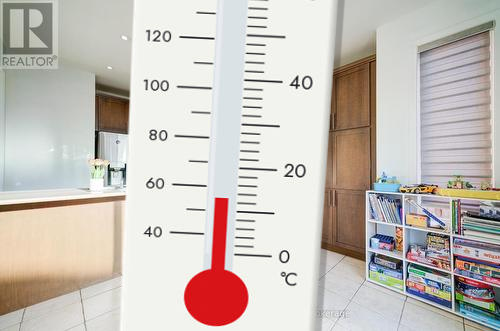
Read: 13,°C
